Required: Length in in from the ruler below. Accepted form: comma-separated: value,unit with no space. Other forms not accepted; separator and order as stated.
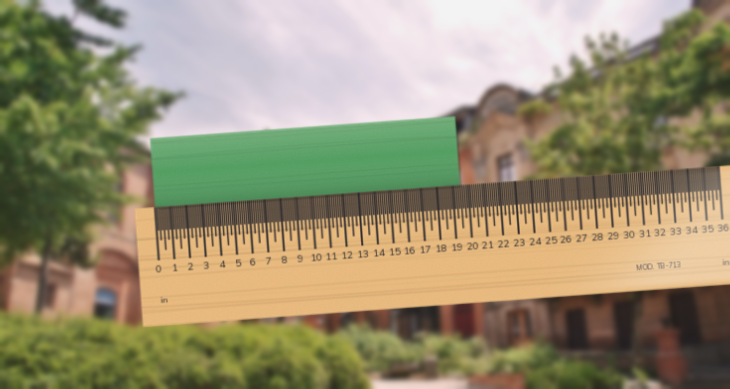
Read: 19.5,in
